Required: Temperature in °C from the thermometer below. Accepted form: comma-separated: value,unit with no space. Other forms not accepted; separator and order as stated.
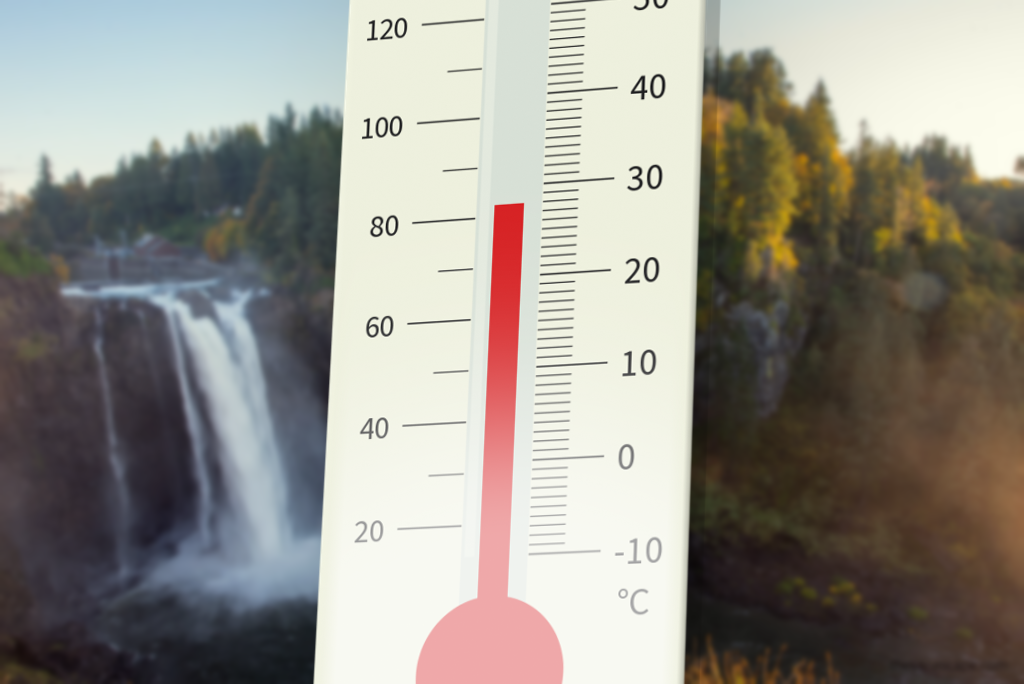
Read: 28,°C
